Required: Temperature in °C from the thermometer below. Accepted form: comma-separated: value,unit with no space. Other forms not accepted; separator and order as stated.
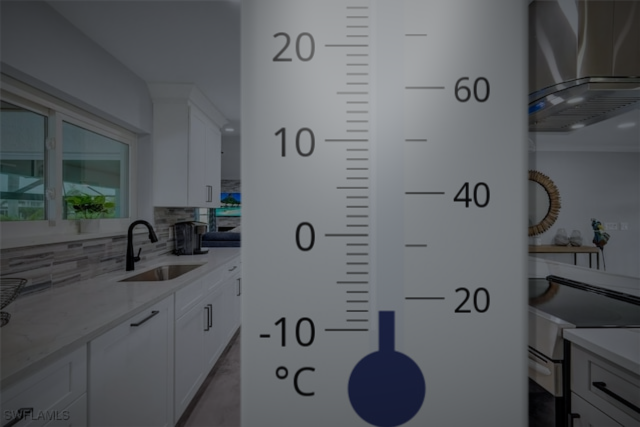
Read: -8,°C
